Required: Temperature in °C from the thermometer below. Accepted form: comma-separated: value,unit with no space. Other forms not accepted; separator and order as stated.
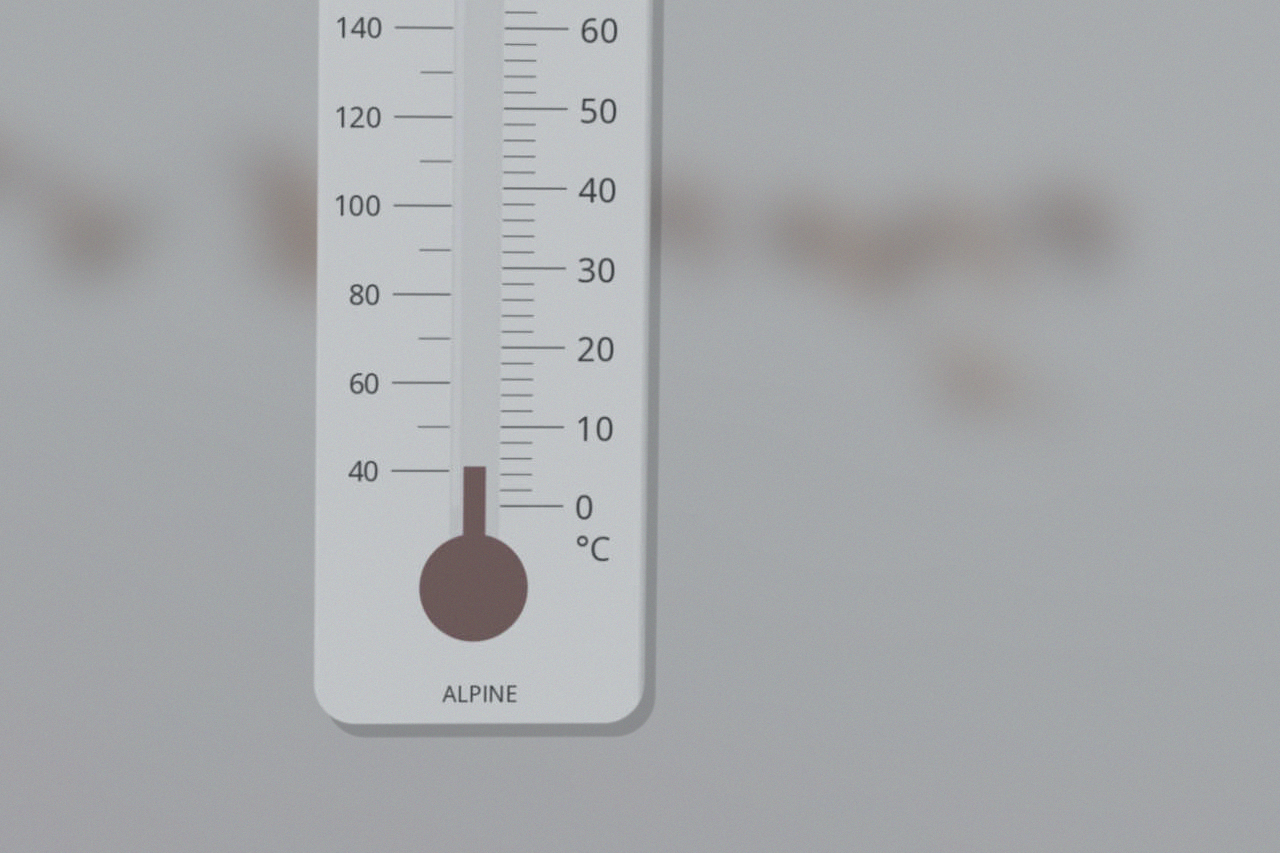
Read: 5,°C
